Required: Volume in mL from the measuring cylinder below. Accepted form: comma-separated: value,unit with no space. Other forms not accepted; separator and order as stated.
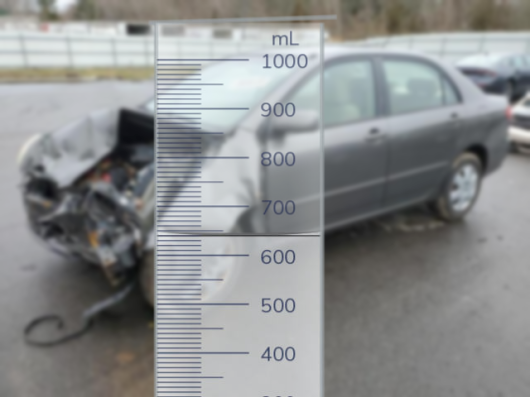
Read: 640,mL
